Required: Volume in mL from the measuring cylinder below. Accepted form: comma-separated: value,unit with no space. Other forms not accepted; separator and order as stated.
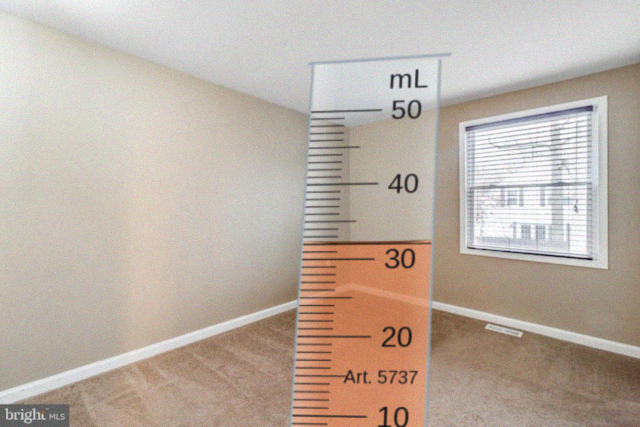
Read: 32,mL
